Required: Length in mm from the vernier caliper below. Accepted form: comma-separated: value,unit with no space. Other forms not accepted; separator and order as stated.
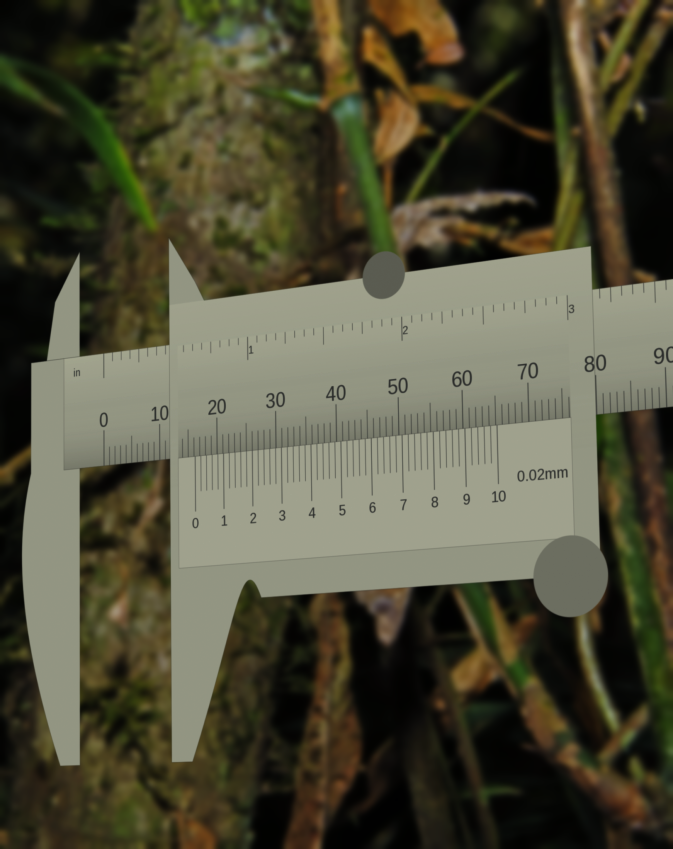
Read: 16.2,mm
